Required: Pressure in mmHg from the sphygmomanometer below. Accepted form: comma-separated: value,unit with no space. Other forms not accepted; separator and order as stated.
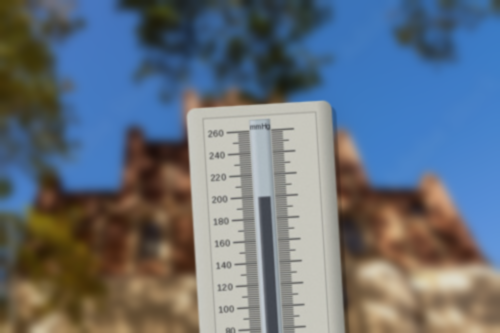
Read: 200,mmHg
